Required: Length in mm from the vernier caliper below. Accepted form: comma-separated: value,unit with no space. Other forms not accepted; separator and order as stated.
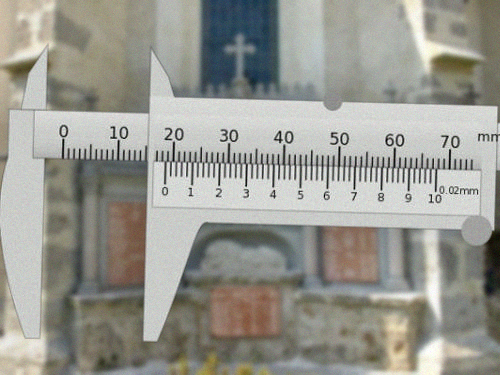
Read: 18.6,mm
